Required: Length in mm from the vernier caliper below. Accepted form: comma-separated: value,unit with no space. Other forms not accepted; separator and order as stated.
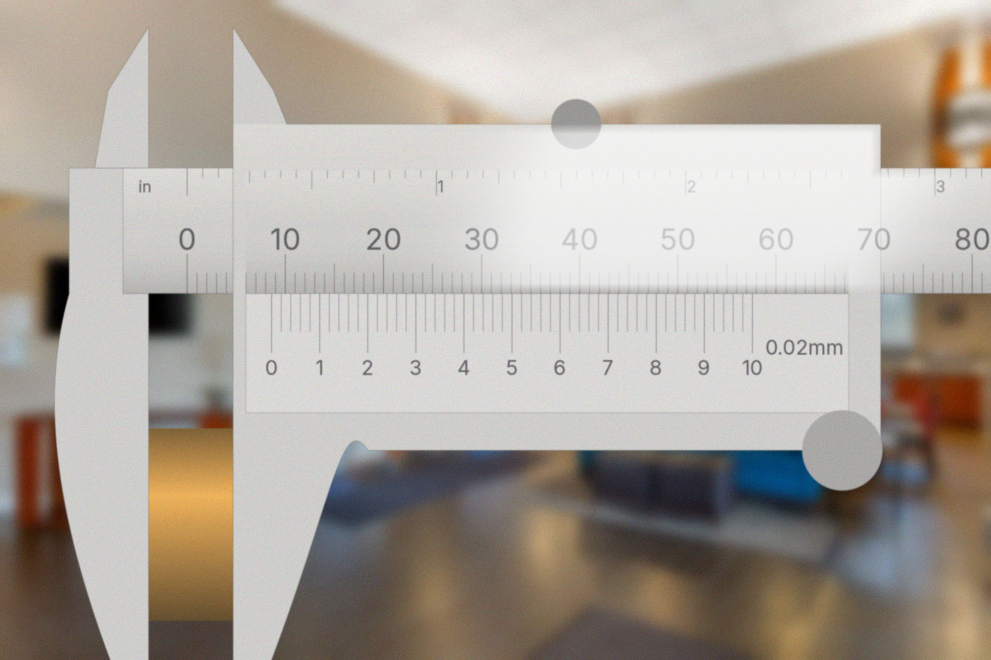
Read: 8.6,mm
